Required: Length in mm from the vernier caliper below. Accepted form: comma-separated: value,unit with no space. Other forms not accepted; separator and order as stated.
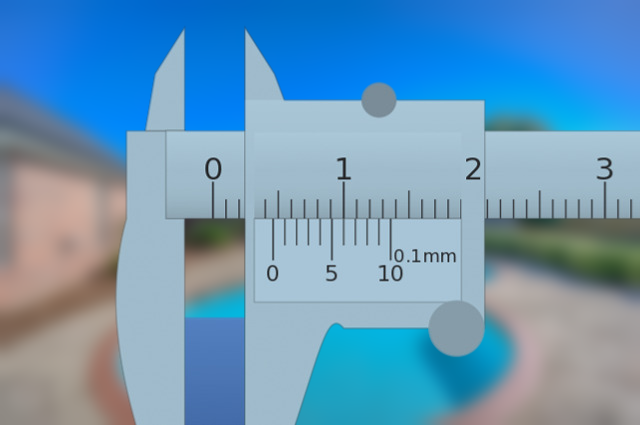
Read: 4.6,mm
